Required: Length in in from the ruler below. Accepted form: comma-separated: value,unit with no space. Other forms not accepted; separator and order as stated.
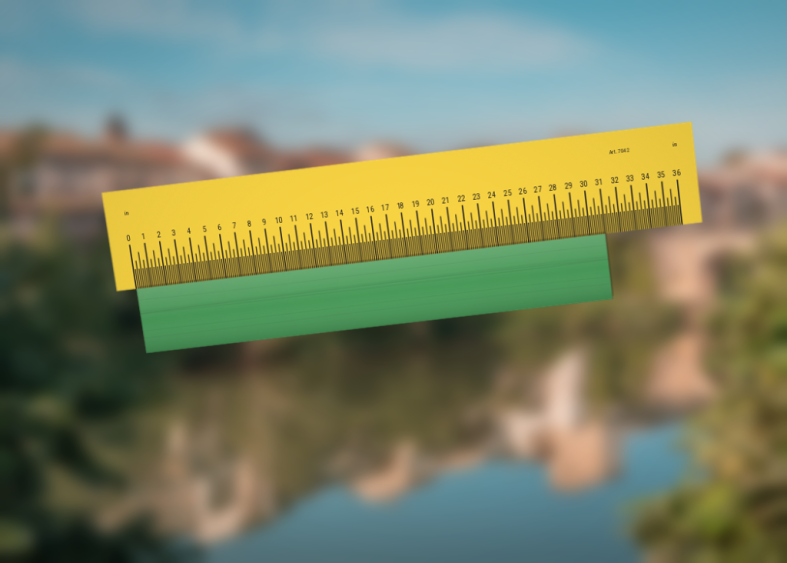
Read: 31,in
